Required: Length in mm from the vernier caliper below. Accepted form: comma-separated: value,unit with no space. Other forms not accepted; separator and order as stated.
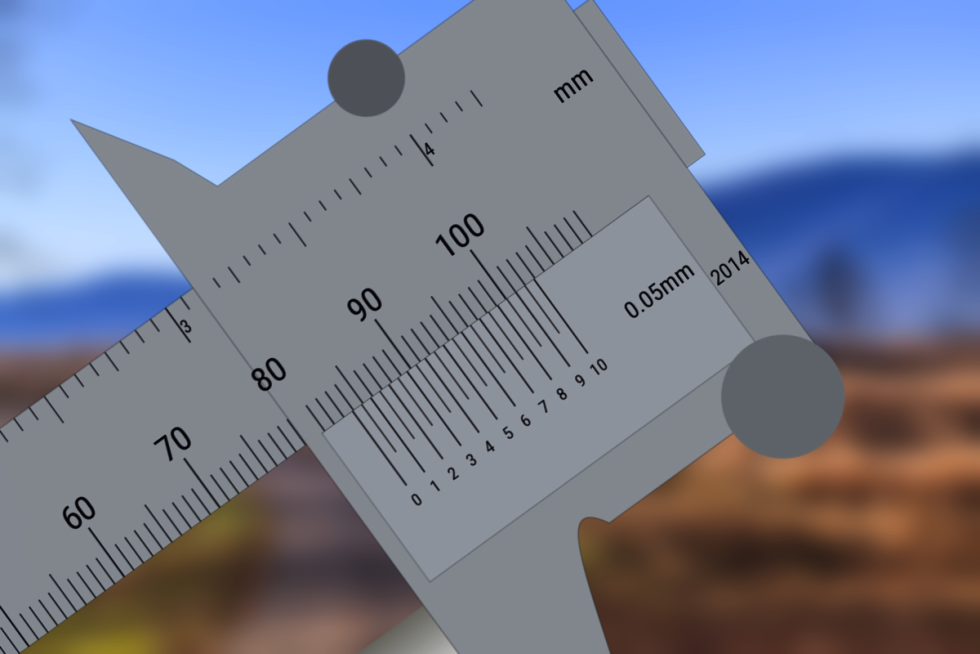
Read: 83.9,mm
